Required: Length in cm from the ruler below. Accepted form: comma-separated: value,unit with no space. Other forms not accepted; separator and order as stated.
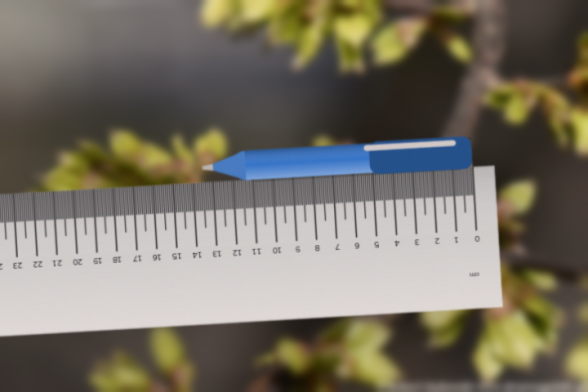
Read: 13.5,cm
